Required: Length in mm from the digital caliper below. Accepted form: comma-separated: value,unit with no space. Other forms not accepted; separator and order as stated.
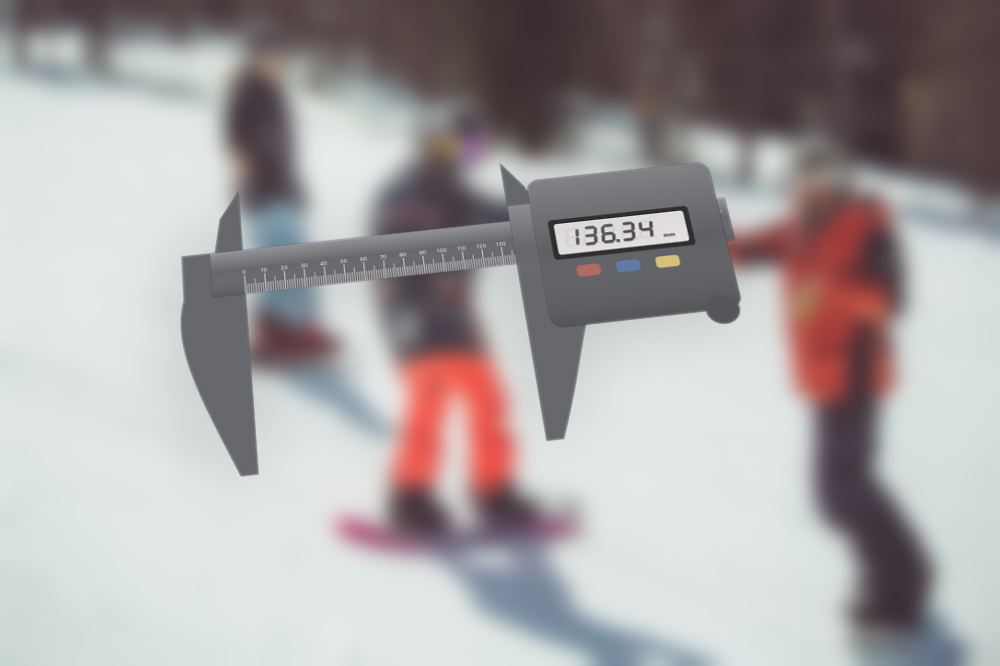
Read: 136.34,mm
